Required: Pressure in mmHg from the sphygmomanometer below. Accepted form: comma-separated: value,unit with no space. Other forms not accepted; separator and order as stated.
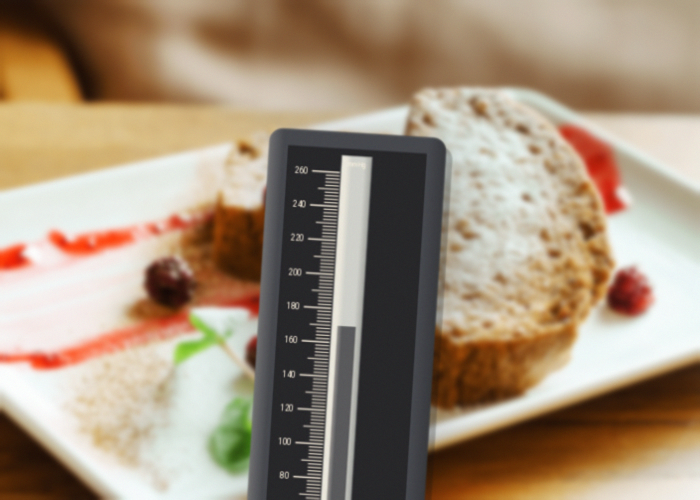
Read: 170,mmHg
